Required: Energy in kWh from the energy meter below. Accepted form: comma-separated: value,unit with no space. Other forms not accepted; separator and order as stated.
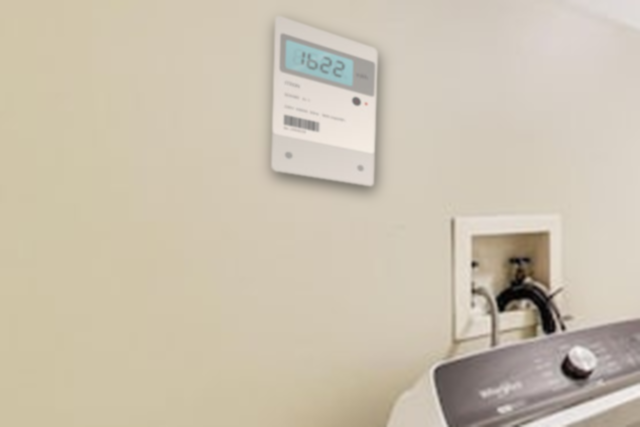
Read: 1622,kWh
